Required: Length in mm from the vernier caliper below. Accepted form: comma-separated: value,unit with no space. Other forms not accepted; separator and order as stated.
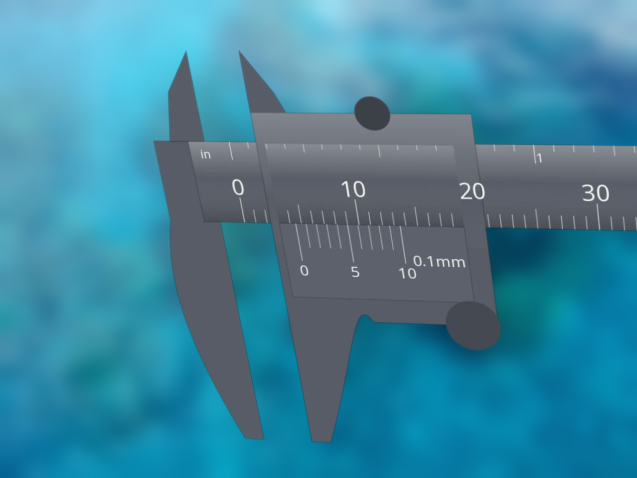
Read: 4.5,mm
